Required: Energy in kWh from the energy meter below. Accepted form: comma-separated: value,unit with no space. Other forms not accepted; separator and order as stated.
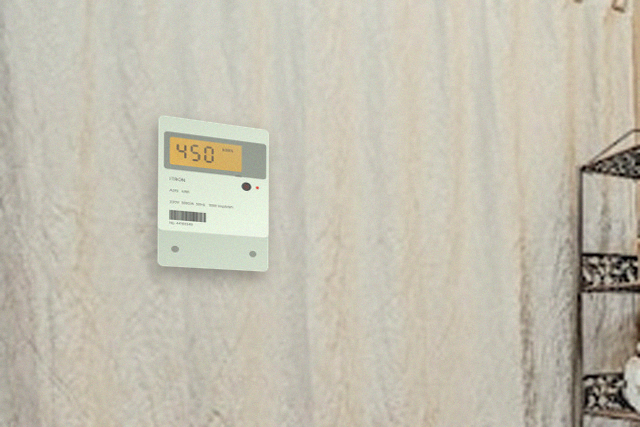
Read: 450,kWh
